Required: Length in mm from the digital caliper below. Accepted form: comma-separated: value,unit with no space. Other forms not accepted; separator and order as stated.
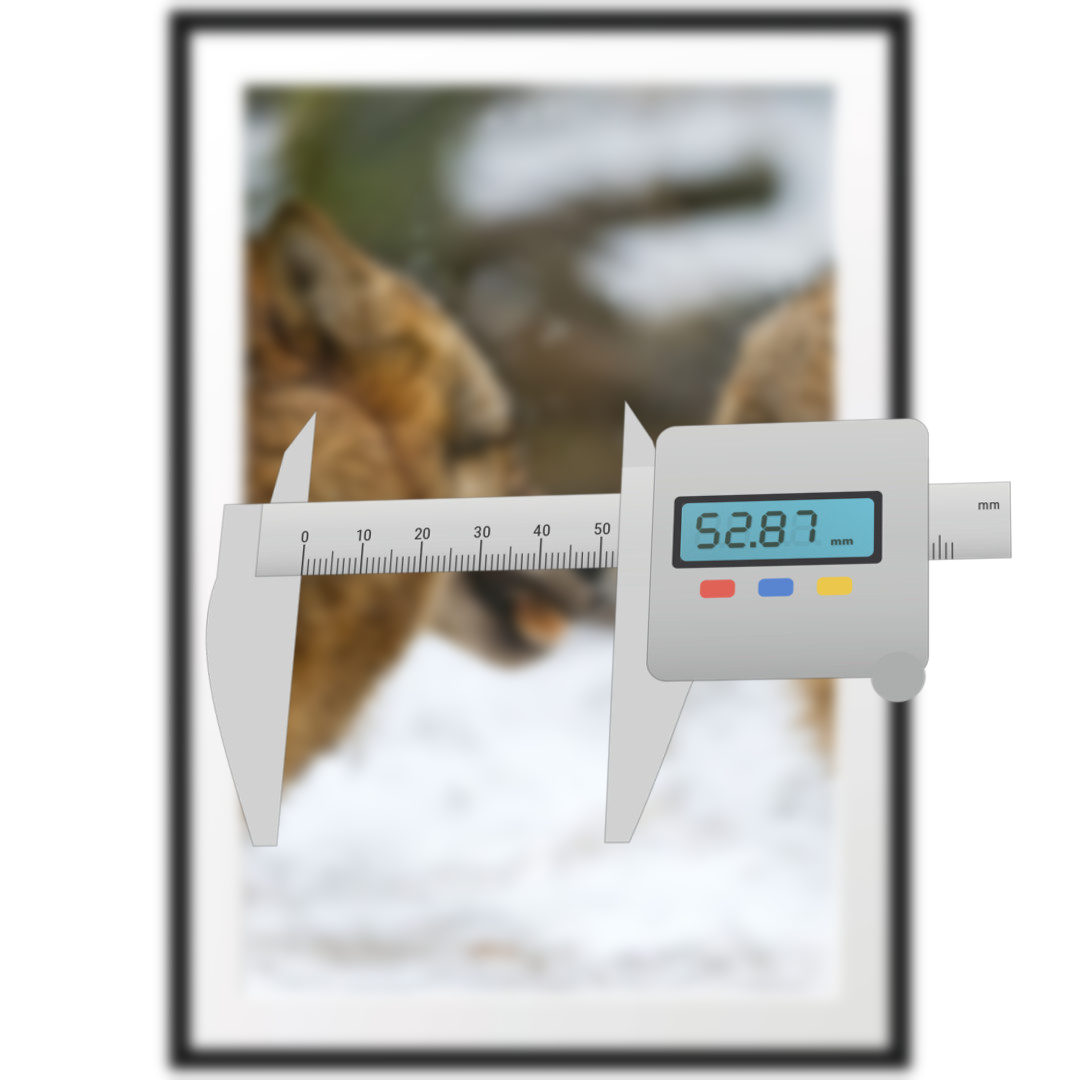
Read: 52.87,mm
